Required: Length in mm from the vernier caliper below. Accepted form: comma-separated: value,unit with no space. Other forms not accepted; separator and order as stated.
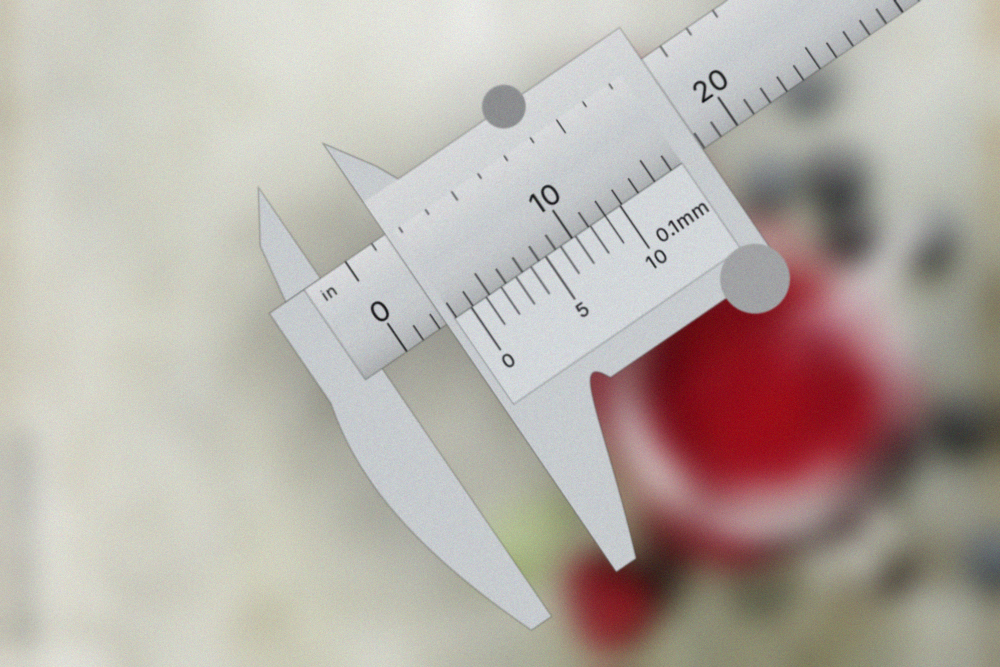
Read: 3.9,mm
